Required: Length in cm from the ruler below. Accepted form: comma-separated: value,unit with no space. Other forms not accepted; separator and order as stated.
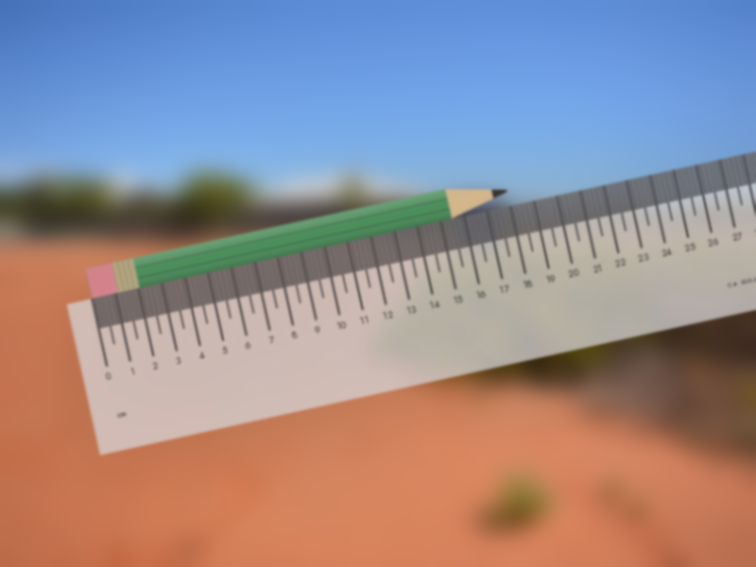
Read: 18,cm
